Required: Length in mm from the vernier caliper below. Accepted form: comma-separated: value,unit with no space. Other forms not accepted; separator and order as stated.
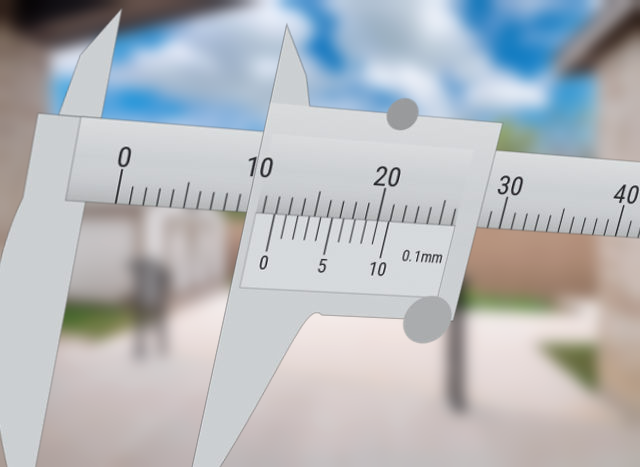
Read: 11.9,mm
